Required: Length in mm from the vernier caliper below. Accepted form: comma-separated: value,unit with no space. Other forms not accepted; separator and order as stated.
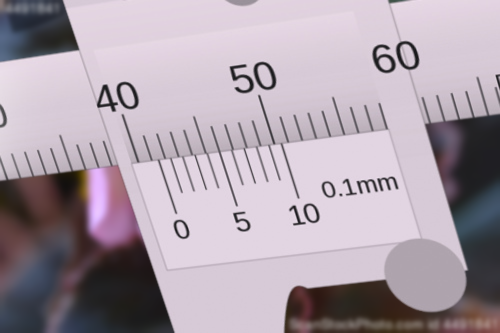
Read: 41.5,mm
